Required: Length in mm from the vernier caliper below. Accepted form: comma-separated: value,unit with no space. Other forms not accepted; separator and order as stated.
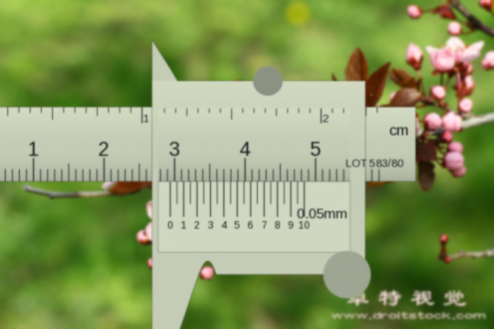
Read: 29.4,mm
